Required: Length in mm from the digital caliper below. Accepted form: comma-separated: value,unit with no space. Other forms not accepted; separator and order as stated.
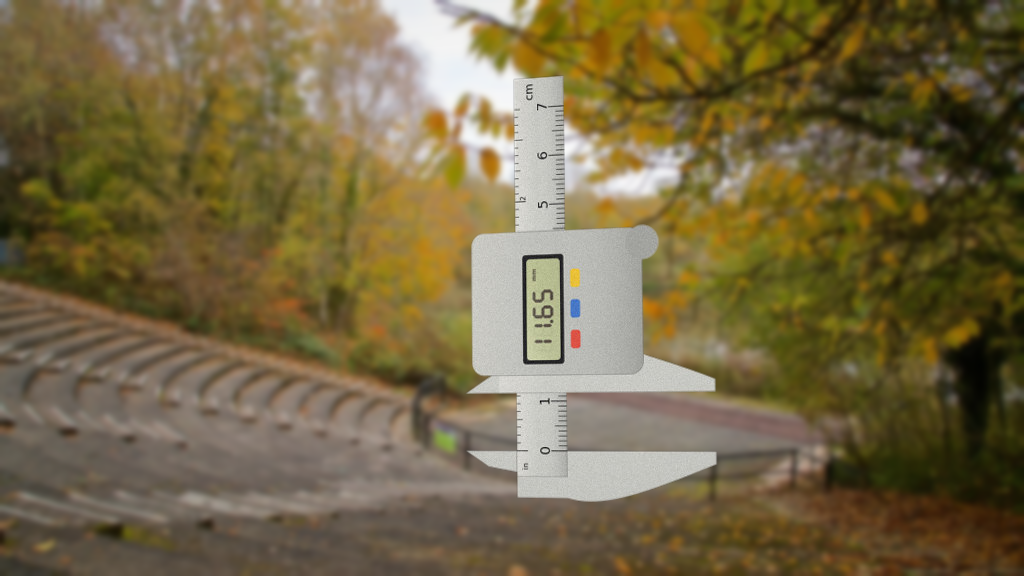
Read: 11.65,mm
